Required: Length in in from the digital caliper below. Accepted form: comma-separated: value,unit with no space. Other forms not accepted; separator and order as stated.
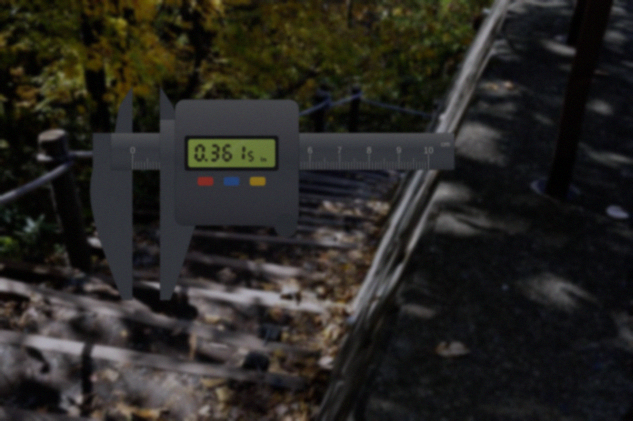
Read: 0.3615,in
